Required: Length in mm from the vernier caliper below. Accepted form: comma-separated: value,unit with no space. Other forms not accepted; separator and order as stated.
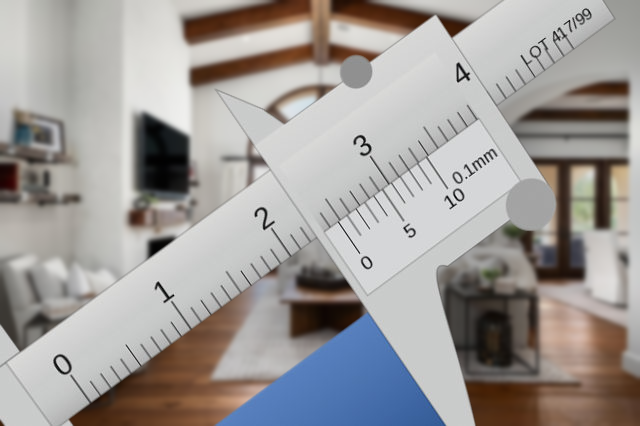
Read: 24.8,mm
